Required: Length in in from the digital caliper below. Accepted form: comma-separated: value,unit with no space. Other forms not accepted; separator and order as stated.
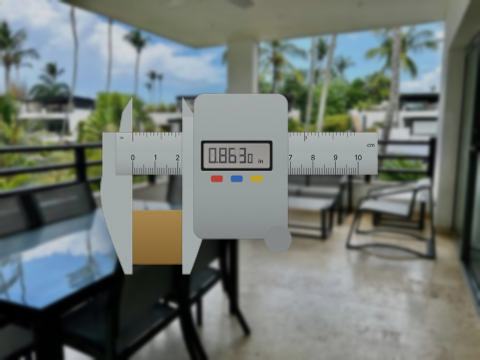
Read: 0.8630,in
